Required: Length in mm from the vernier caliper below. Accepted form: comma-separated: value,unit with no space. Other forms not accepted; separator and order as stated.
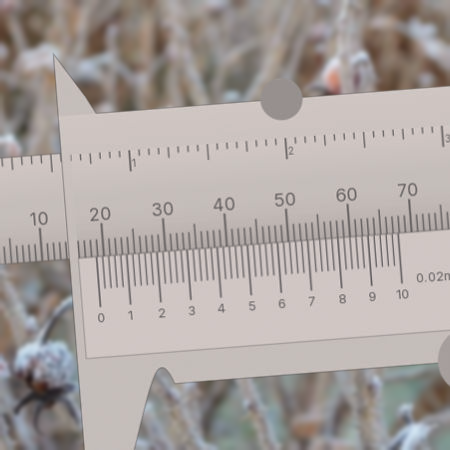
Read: 18.8,mm
